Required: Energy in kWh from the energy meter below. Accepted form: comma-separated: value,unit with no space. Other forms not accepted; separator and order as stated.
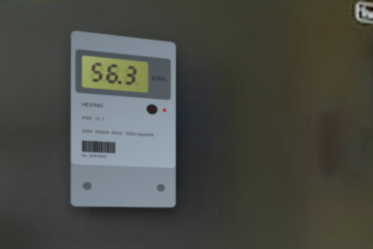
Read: 56.3,kWh
